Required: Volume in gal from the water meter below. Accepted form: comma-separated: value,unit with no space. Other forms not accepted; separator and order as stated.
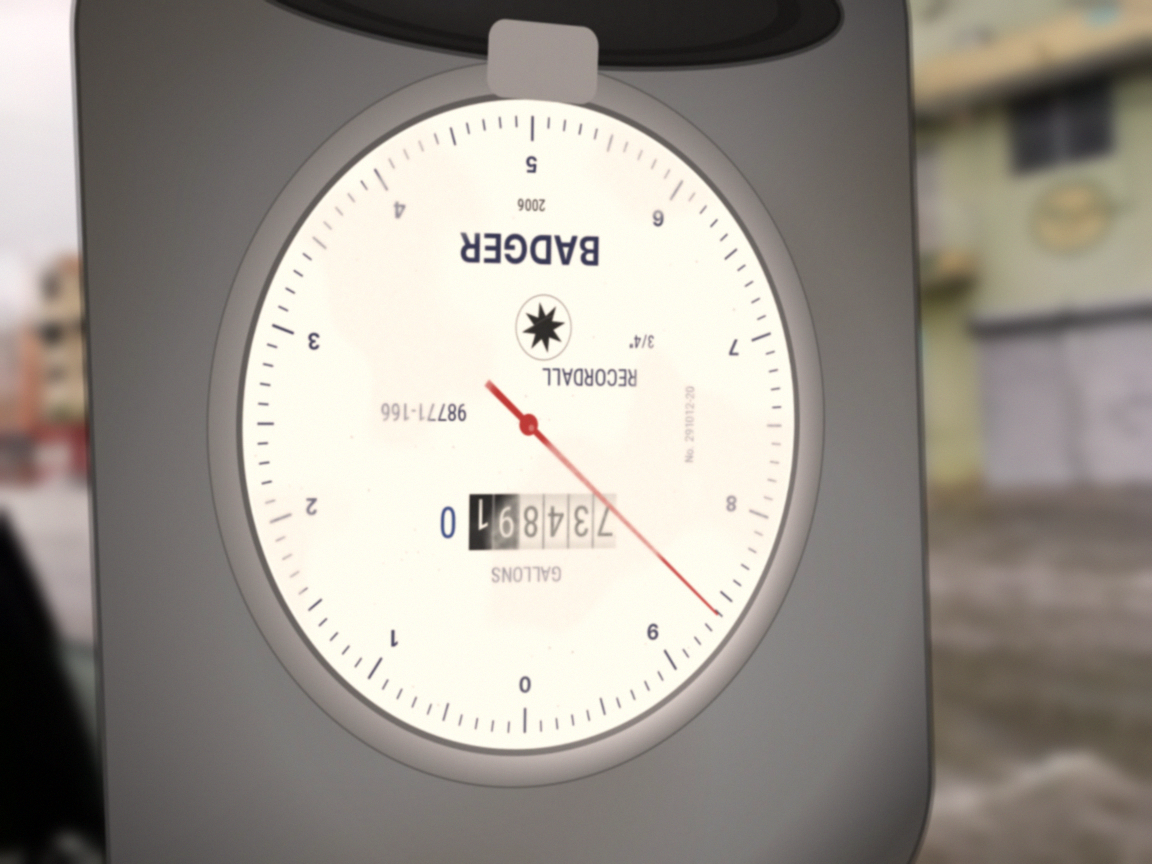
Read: 7348908.6,gal
